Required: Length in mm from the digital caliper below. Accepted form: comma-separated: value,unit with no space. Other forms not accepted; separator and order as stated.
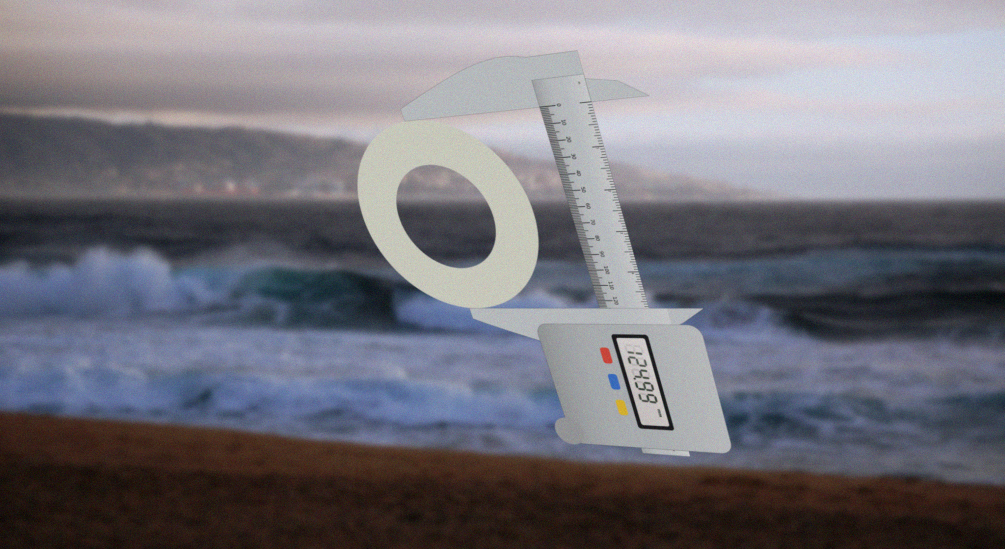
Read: 124.99,mm
